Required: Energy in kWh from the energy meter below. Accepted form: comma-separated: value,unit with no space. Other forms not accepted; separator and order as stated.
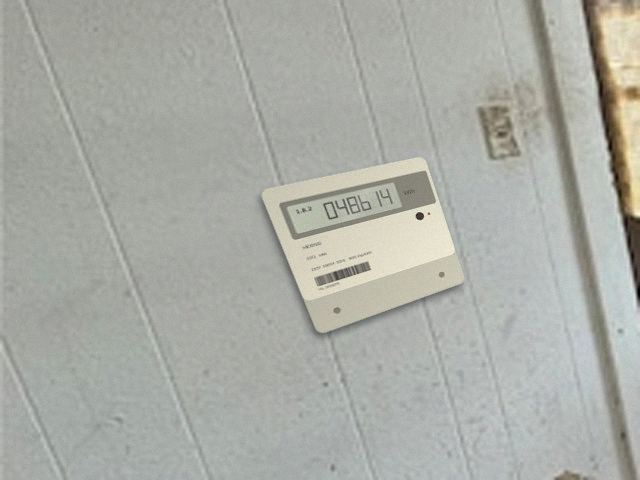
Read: 48614,kWh
